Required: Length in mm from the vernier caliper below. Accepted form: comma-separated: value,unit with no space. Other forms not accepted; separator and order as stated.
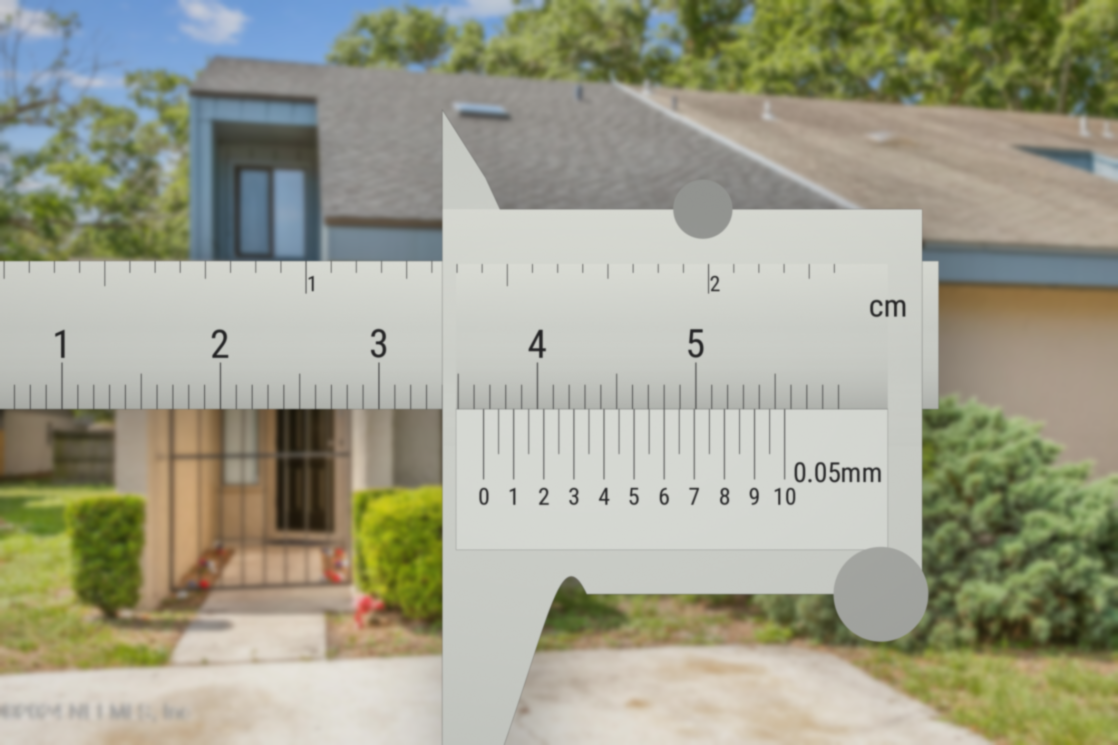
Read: 36.6,mm
